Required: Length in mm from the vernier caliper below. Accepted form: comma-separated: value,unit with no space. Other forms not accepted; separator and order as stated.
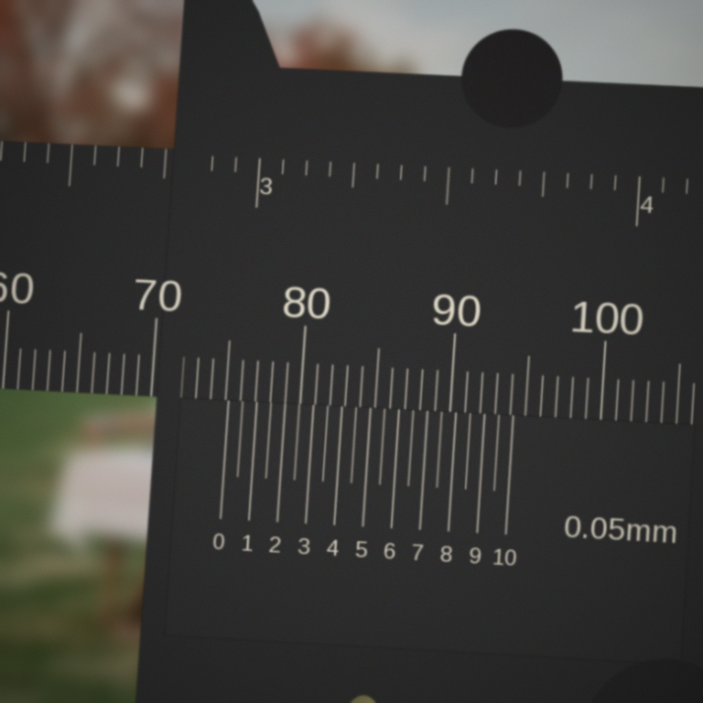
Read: 75.2,mm
